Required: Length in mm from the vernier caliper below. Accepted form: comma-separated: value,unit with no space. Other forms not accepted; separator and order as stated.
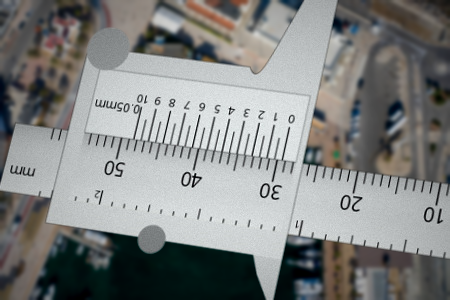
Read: 29.4,mm
